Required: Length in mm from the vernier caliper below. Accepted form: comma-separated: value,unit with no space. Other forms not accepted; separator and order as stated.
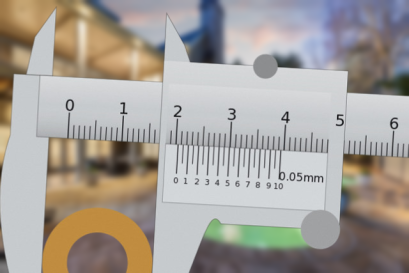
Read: 20.4,mm
